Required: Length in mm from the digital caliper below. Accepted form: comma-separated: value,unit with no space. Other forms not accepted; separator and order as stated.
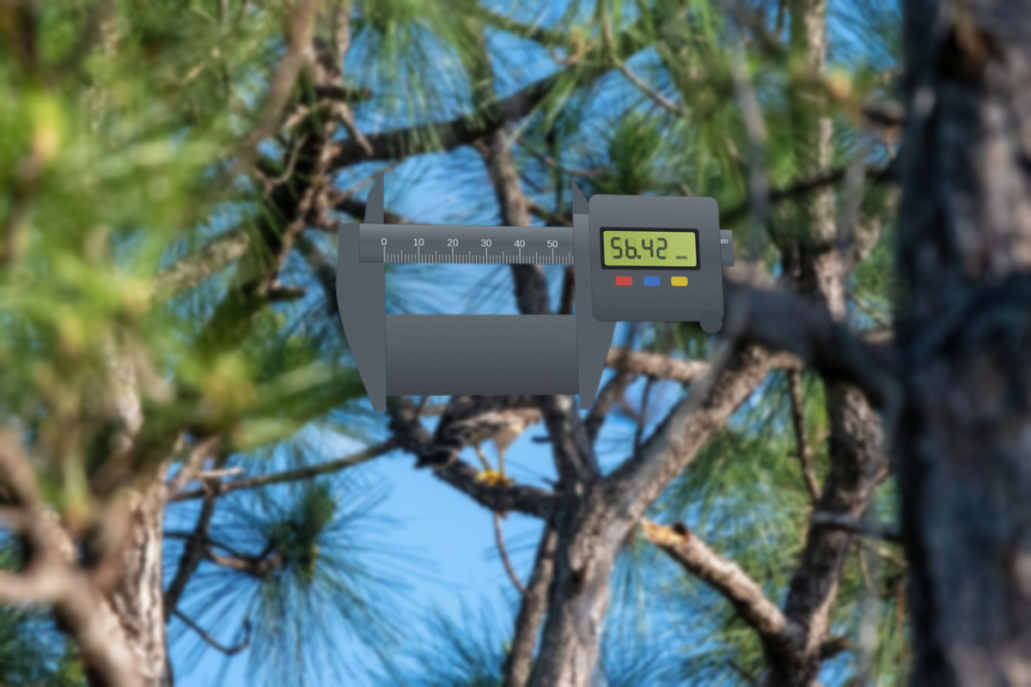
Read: 56.42,mm
